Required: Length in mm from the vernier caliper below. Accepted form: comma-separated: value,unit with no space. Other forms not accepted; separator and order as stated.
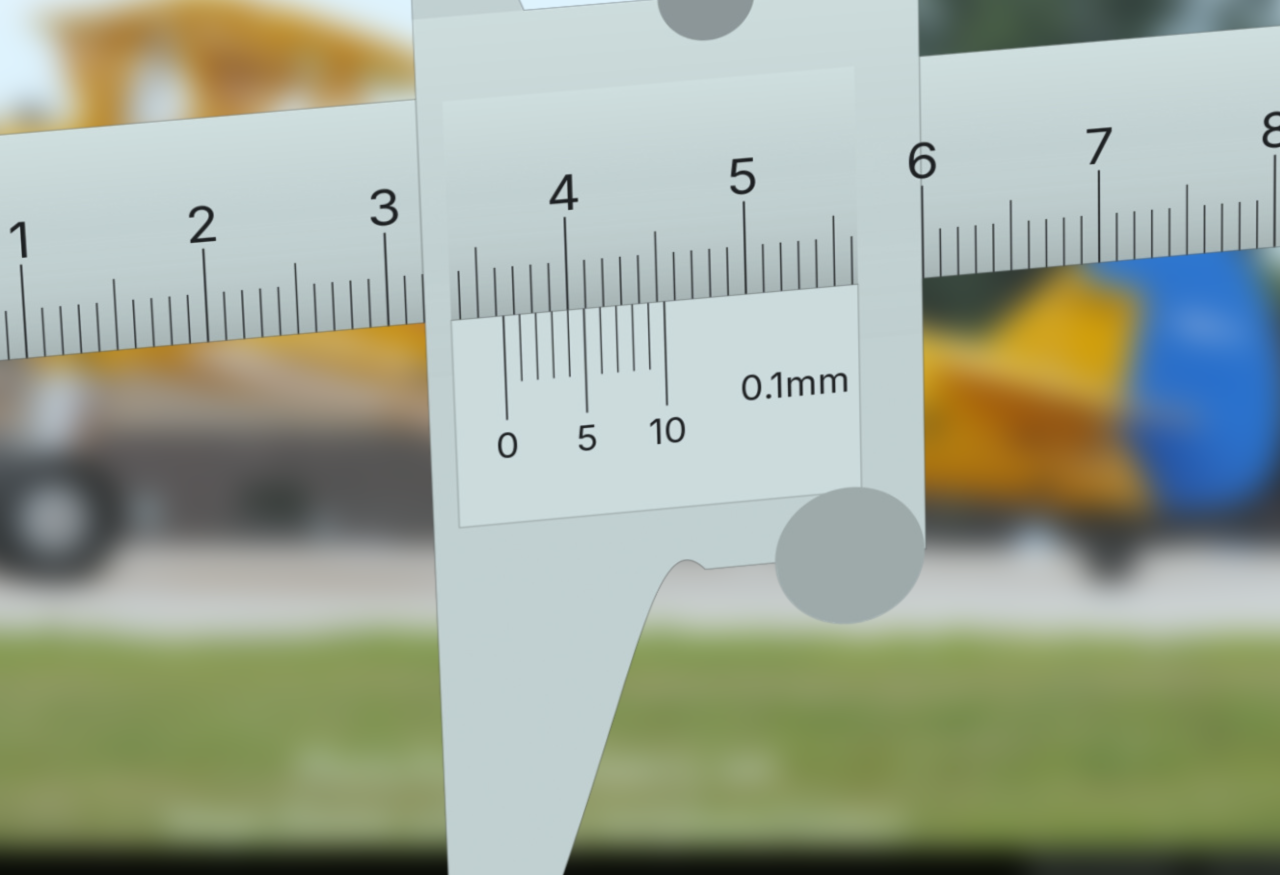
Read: 36.4,mm
